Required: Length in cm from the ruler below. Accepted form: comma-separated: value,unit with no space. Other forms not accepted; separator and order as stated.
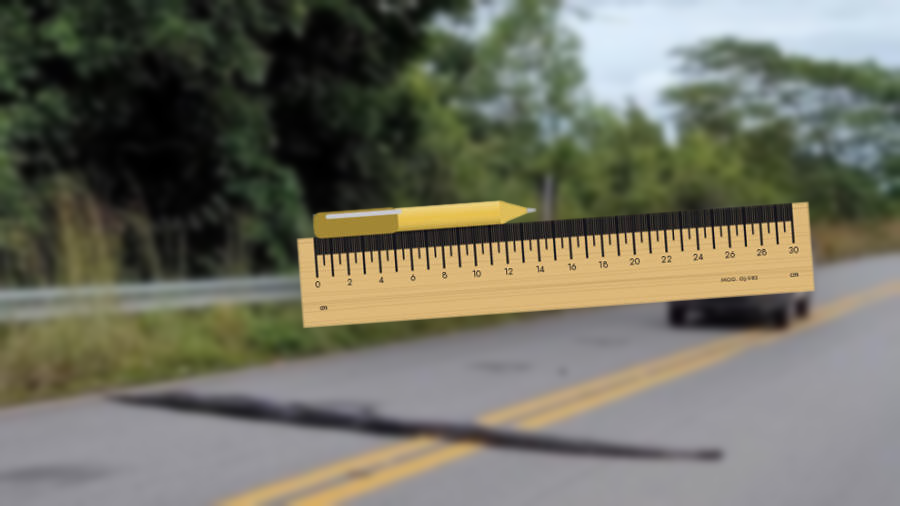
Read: 14,cm
